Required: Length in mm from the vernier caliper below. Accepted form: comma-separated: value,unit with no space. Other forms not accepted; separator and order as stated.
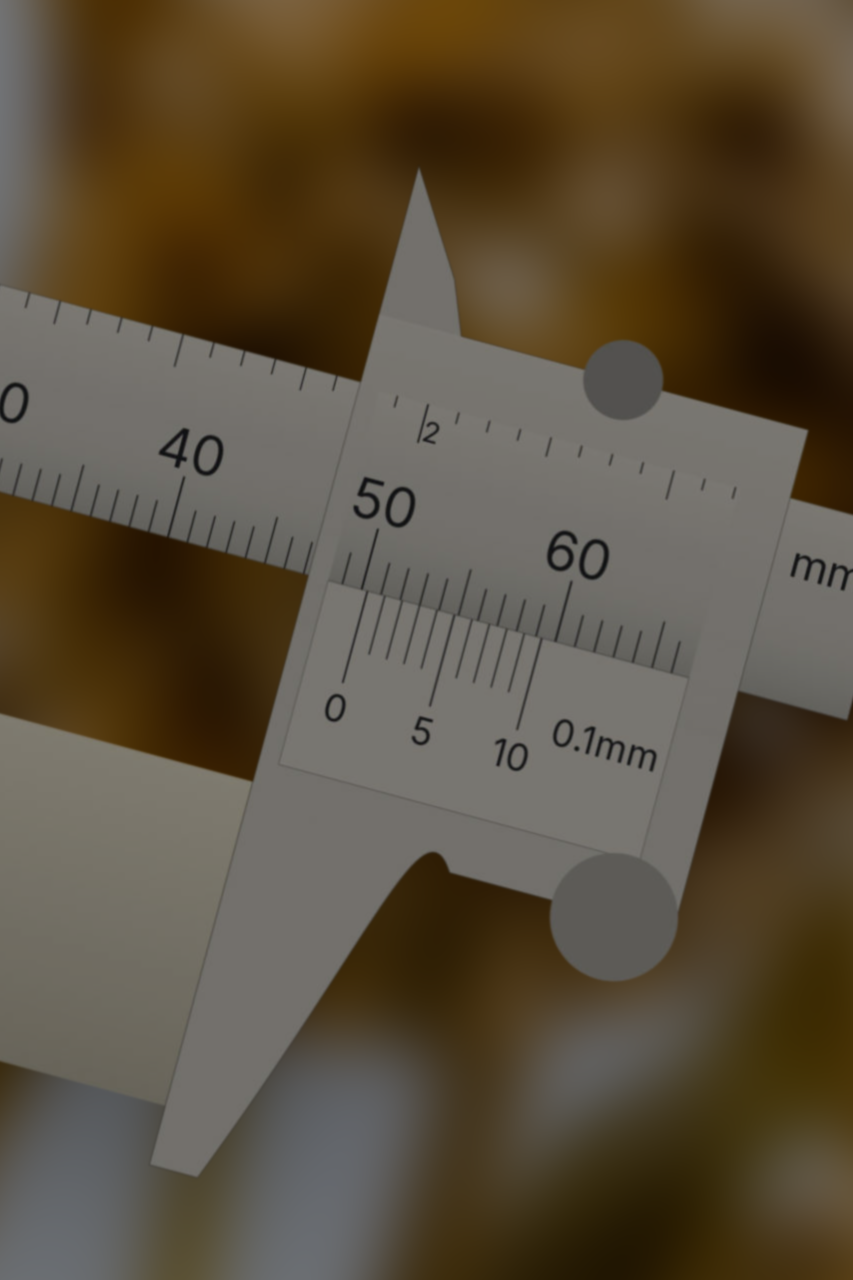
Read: 50.3,mm
